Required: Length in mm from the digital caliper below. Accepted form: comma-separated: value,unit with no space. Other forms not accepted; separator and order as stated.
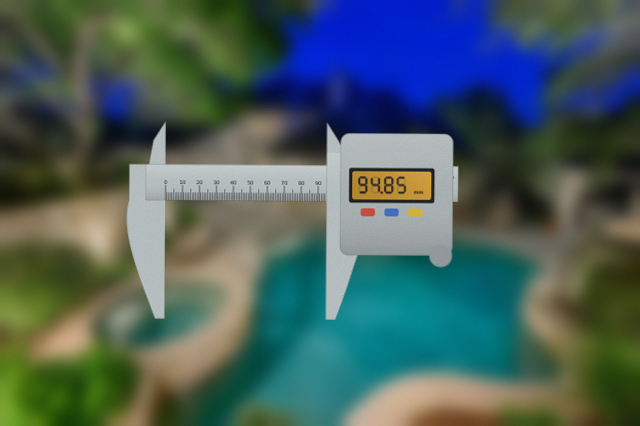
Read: 94.85,mm
